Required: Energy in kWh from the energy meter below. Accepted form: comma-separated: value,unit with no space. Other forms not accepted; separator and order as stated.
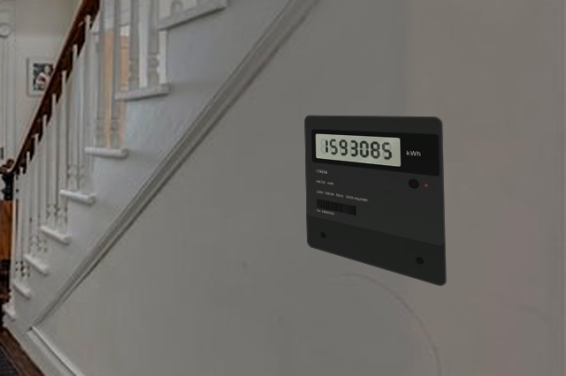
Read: 1593085,kWh
